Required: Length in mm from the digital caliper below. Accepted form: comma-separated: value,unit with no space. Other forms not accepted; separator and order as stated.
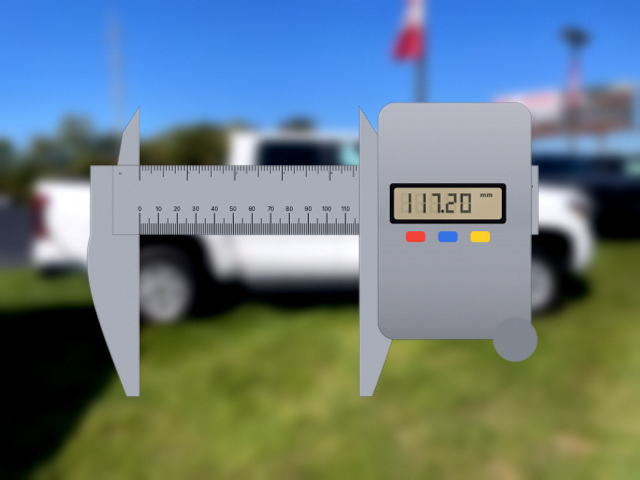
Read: 117.20,mm
